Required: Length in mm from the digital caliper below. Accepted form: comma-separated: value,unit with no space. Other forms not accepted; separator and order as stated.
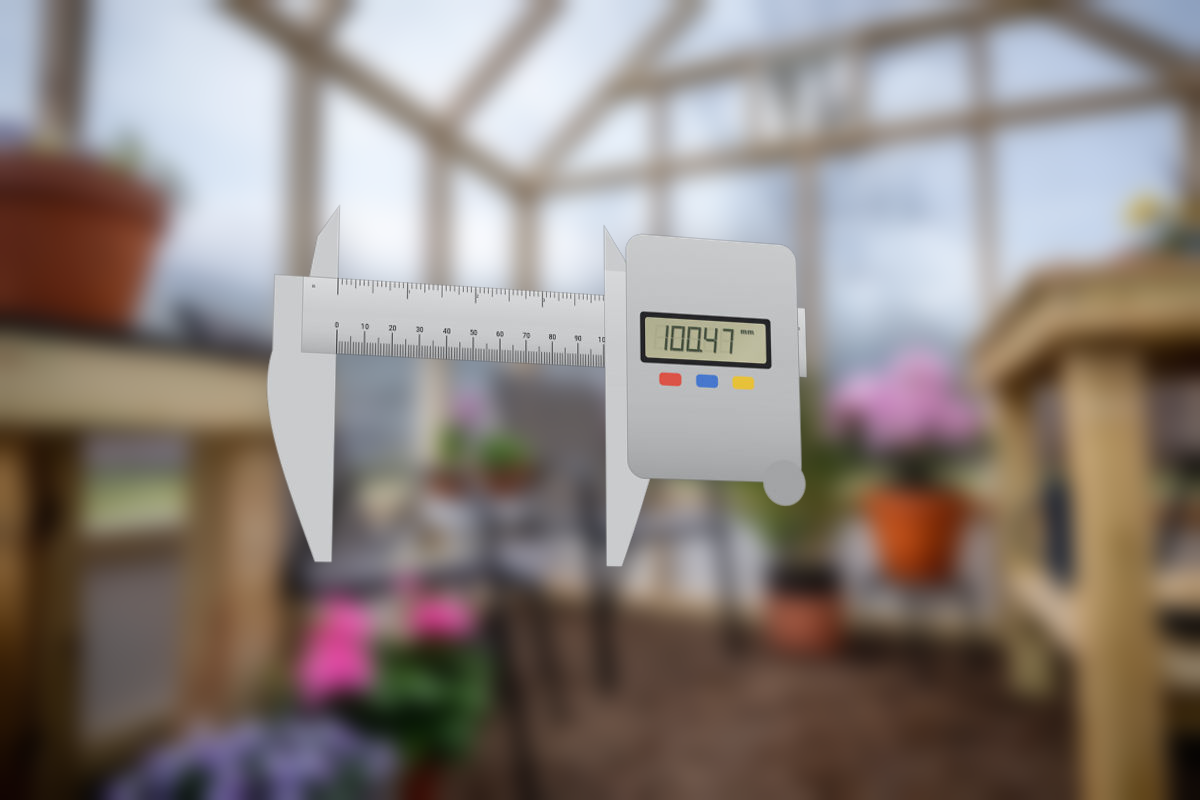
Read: 100.47,mm
